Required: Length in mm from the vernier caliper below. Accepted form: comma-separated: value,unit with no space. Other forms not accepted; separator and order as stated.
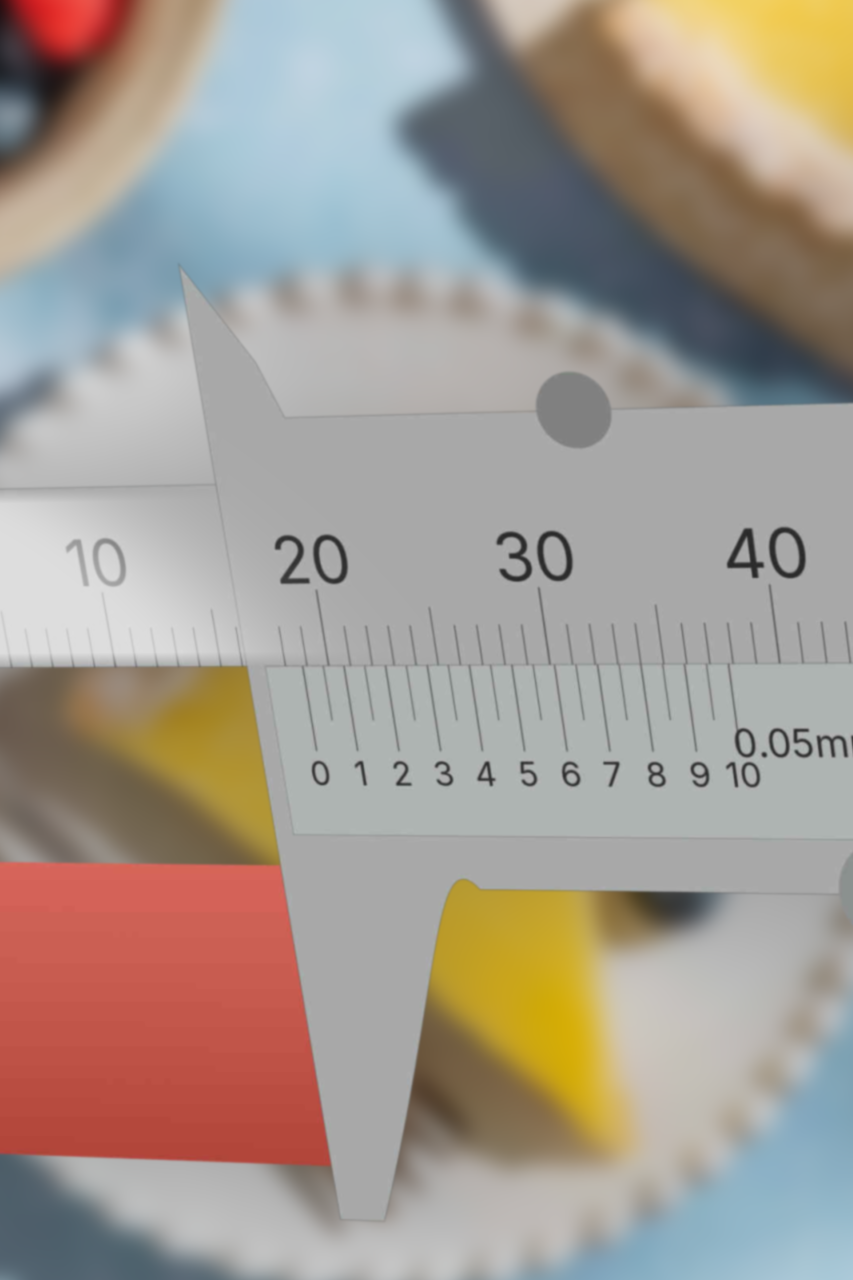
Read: 18.8,mm
